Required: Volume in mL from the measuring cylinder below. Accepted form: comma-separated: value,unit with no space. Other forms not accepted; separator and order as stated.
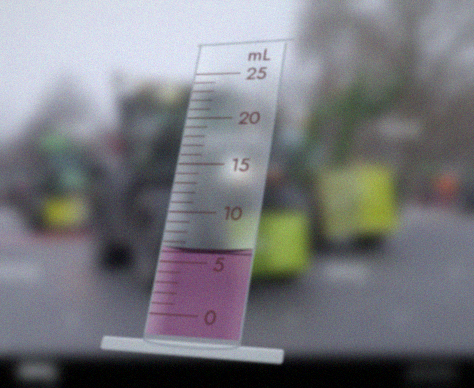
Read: 6,mL
